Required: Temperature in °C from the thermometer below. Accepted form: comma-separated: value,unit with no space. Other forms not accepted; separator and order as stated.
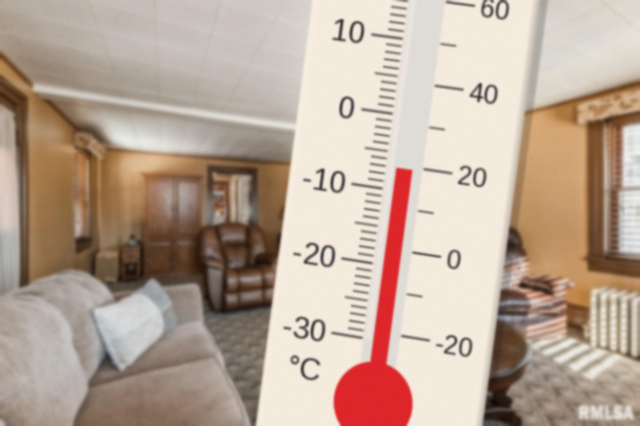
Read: -7,°C
